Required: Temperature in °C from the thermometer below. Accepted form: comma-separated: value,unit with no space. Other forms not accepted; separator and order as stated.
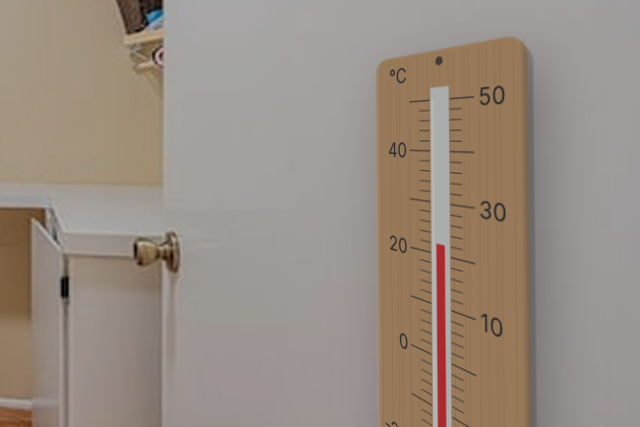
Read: 22,°C
